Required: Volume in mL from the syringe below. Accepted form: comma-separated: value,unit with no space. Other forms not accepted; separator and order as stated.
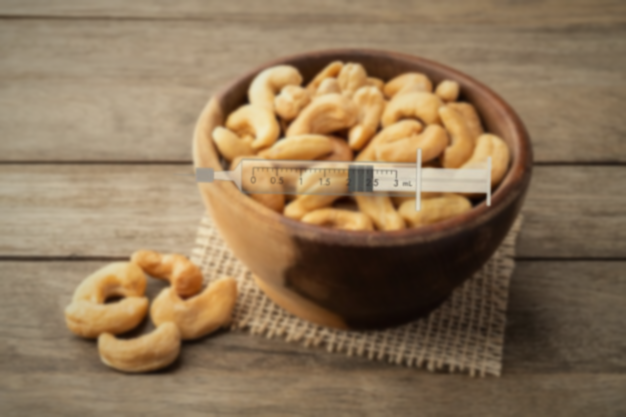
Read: 2,mL
